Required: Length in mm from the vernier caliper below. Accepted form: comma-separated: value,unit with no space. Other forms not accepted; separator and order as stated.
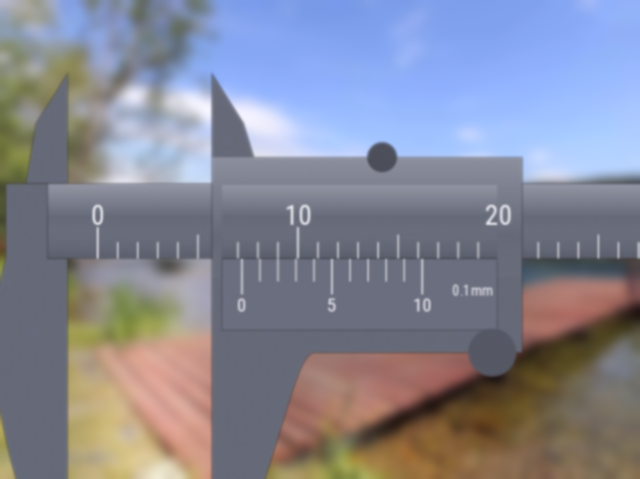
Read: 7.2,mm
